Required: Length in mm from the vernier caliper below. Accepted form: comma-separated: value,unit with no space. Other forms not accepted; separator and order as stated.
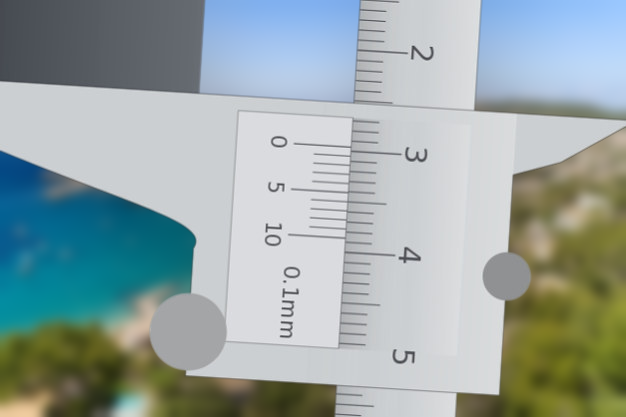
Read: 29.6,mm
